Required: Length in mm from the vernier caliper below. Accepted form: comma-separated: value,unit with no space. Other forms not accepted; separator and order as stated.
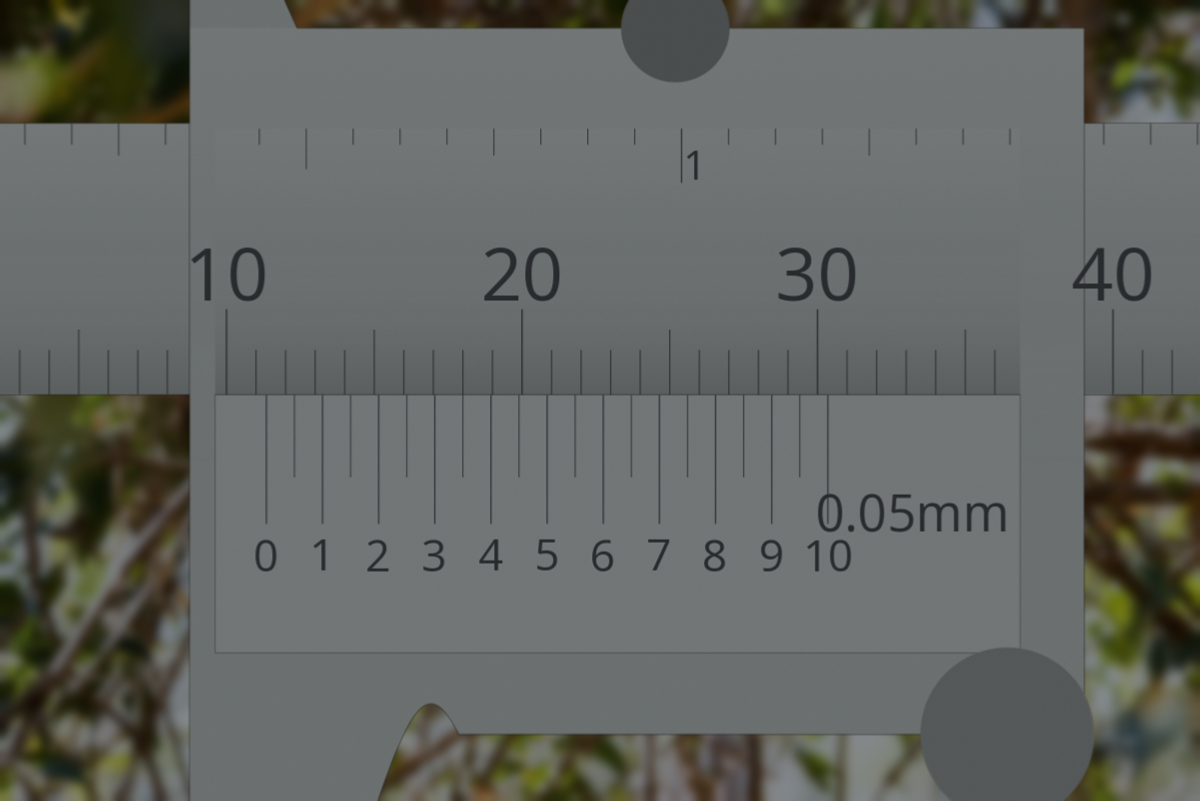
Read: 11.35,mm
